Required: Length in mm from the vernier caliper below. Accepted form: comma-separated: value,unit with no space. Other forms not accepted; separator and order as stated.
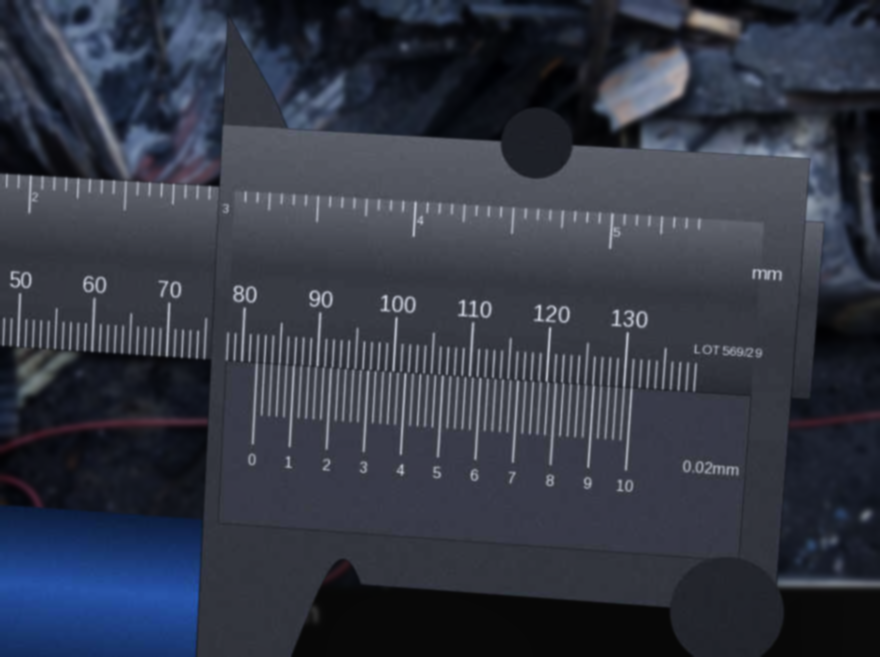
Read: 82.0,mm
